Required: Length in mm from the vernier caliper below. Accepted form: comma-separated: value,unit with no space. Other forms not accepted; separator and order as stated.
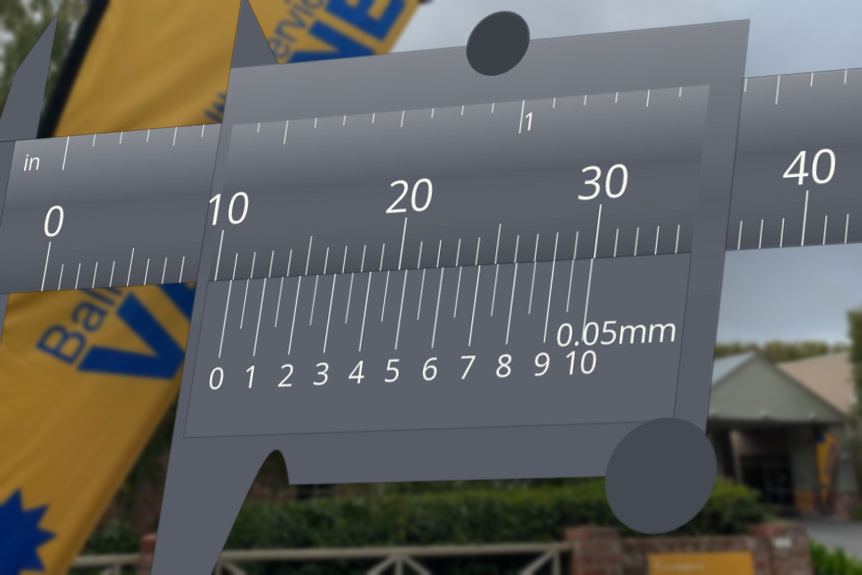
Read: 10.9,mm
